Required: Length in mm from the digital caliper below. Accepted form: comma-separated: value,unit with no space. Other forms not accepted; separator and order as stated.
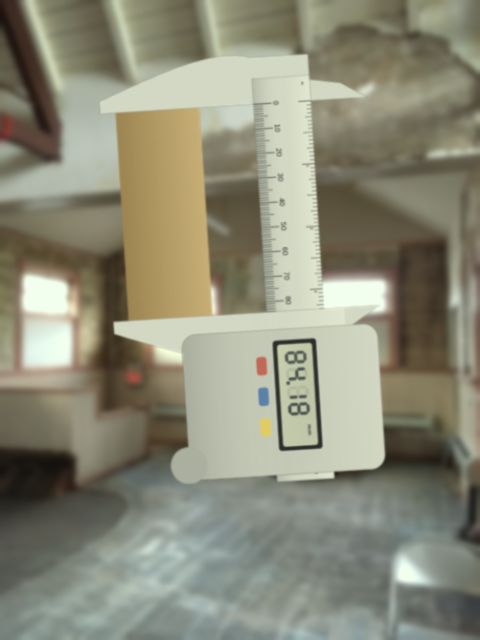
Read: 84.18,mm
